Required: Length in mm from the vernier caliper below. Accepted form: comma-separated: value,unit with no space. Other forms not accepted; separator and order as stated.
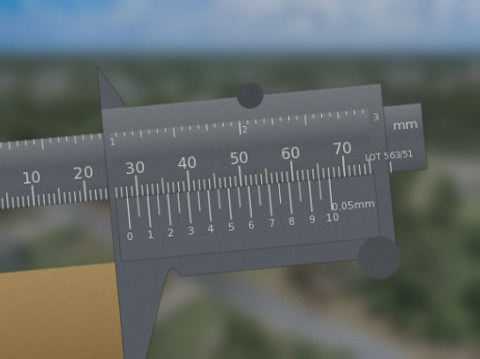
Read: 28.0,mm
